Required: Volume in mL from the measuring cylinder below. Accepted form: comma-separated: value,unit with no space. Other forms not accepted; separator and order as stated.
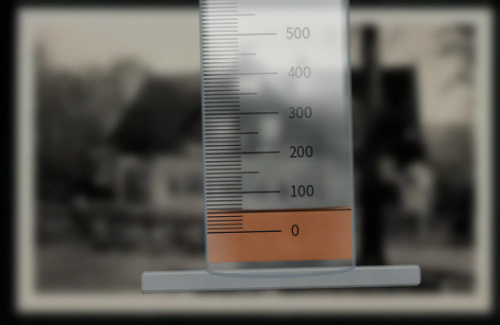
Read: 50,mL
